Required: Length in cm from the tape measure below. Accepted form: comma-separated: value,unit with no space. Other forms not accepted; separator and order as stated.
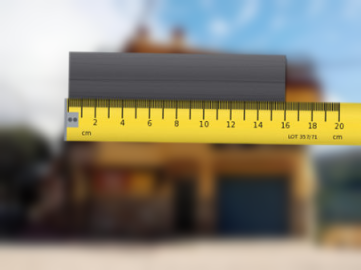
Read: 16,cm
